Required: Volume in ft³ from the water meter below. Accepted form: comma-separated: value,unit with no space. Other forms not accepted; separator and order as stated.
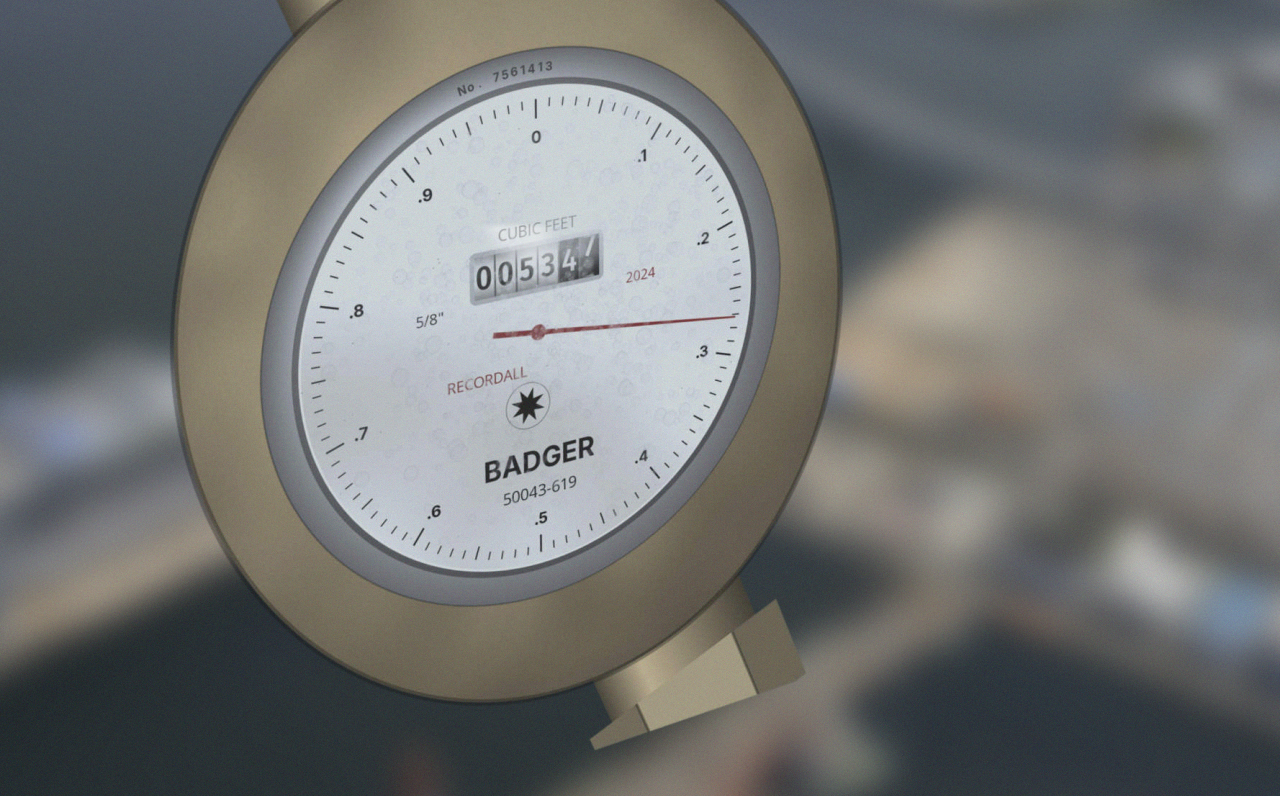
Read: 5347.27,ft³
